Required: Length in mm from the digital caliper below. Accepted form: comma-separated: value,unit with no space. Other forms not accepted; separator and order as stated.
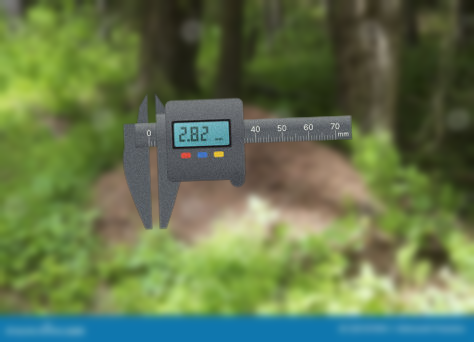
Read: 2.82,mm
